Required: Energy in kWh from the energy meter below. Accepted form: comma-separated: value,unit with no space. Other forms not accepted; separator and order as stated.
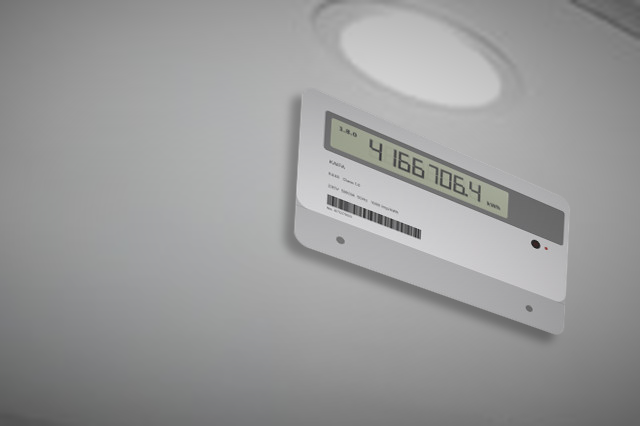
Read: 4166706.4,kWh
